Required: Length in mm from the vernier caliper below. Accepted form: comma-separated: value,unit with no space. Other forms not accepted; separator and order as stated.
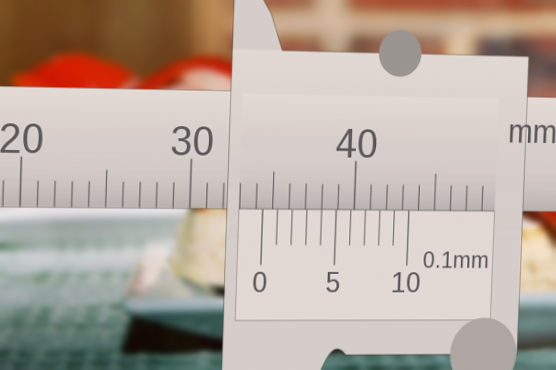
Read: 34.4,mm
